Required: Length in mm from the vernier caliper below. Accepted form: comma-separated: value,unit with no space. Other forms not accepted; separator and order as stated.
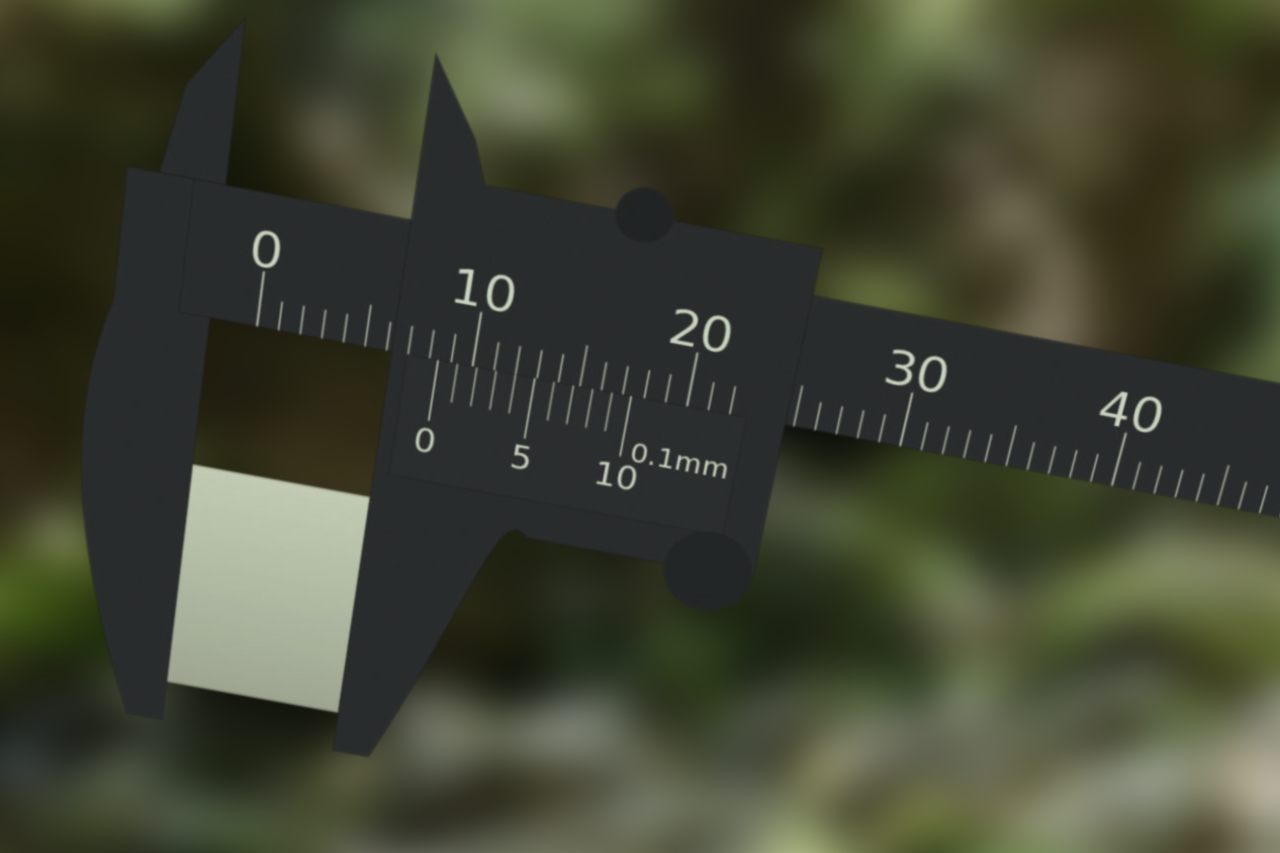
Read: 8.4,mm
